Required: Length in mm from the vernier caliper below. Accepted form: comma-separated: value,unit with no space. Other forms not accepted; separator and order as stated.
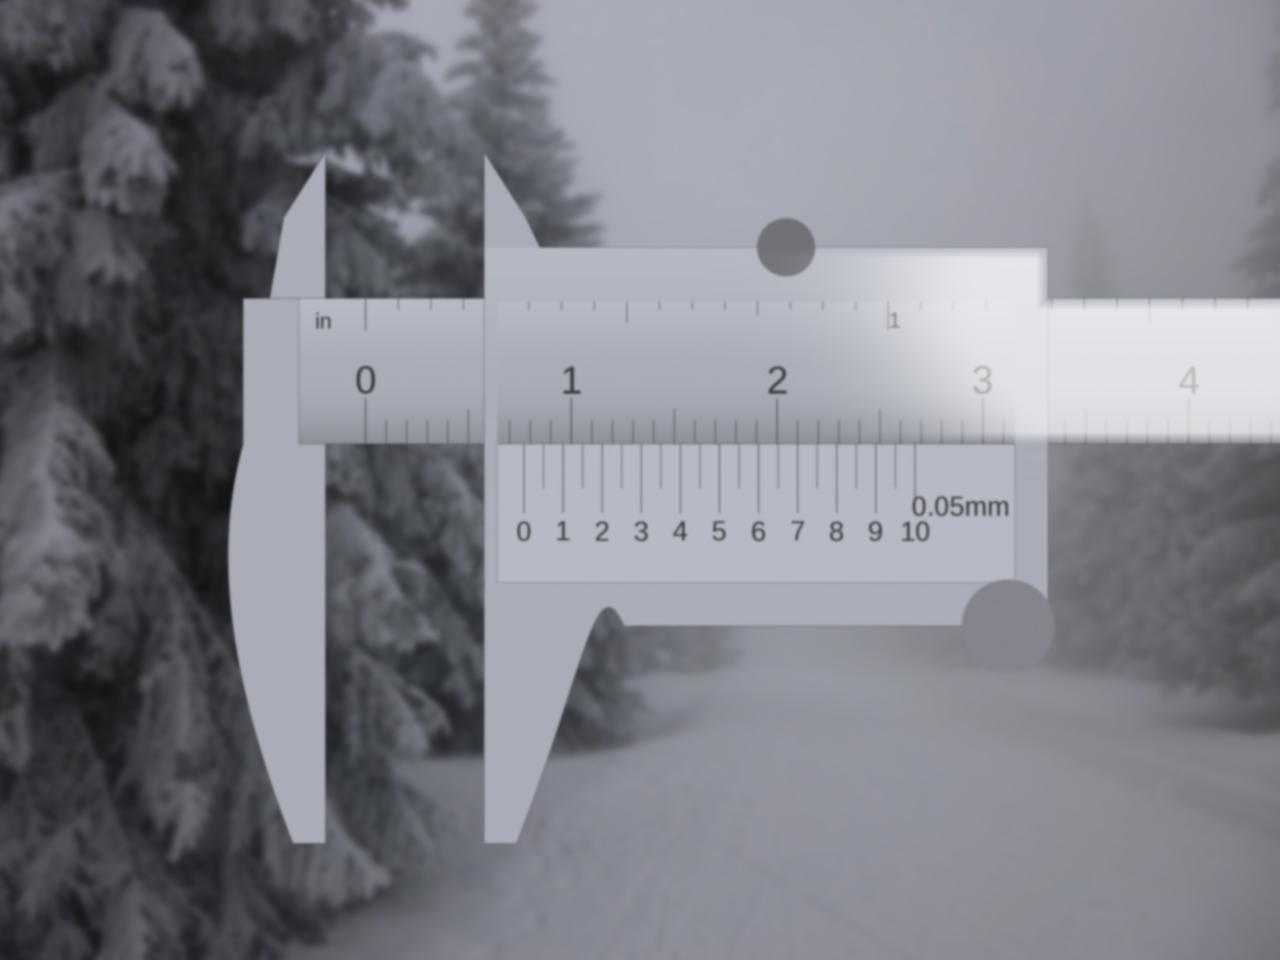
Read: 7.7,mm
